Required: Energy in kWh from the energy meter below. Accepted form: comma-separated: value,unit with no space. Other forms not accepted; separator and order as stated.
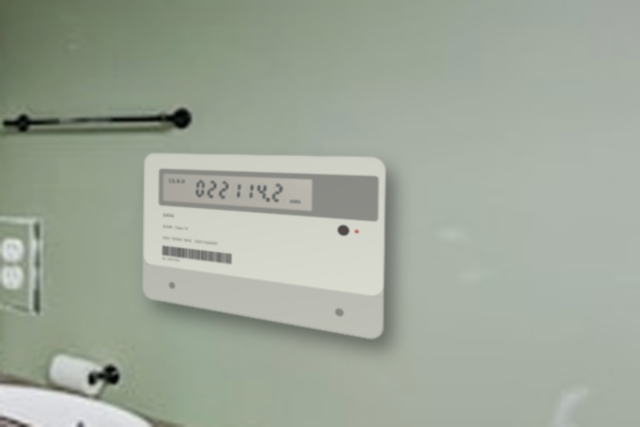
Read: 22114.2,kWh
